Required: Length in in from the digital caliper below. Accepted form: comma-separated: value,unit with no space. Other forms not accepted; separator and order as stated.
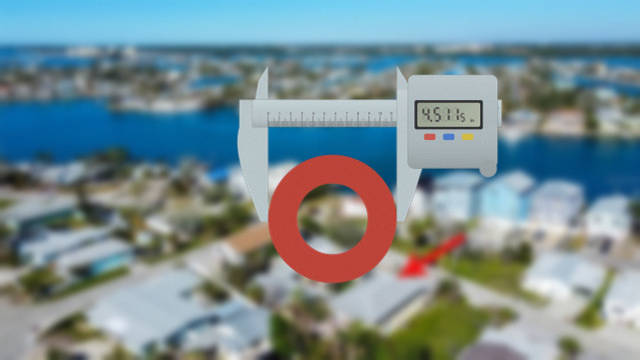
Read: 4.5115,in
